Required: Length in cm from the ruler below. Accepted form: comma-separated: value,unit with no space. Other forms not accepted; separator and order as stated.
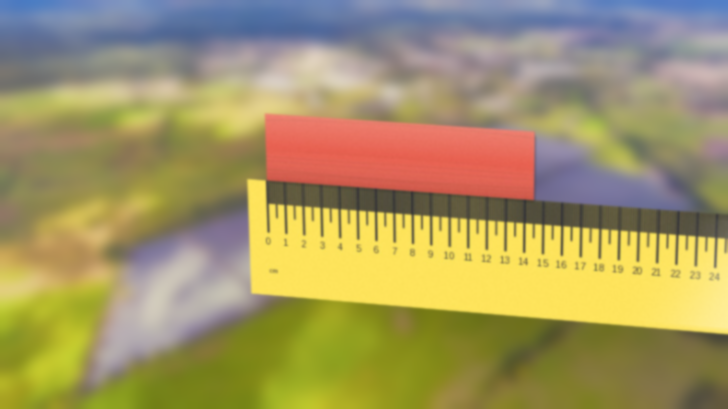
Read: 14.5,cm
